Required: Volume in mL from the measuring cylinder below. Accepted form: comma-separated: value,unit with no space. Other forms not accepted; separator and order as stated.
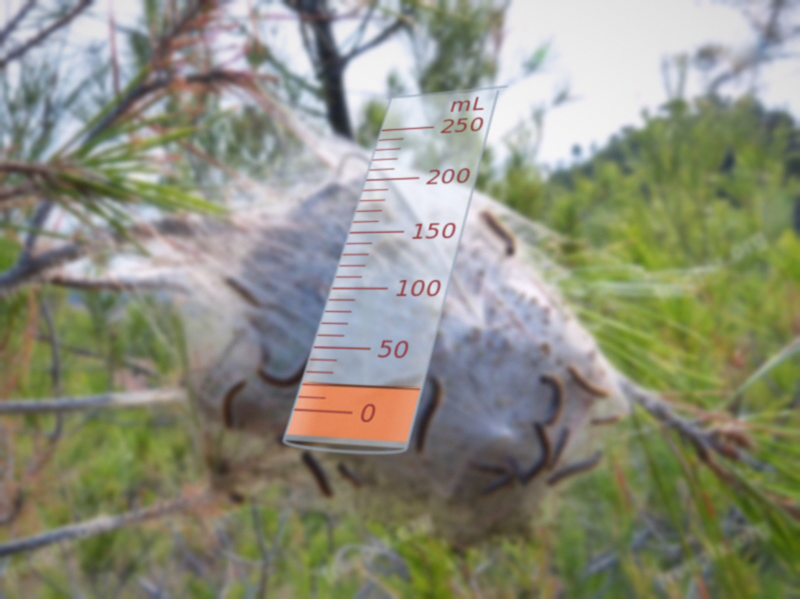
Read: 20,mL
